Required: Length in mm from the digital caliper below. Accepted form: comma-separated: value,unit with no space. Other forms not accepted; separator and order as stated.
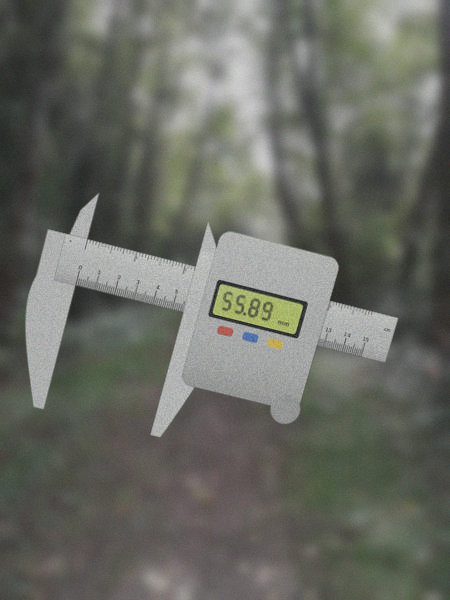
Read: 55.89,mm
